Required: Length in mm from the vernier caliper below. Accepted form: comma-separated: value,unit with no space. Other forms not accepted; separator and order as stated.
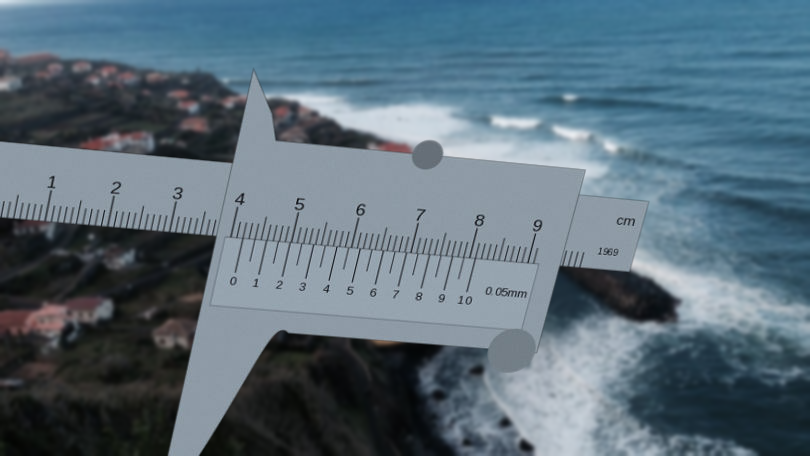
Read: 42.0,mm
